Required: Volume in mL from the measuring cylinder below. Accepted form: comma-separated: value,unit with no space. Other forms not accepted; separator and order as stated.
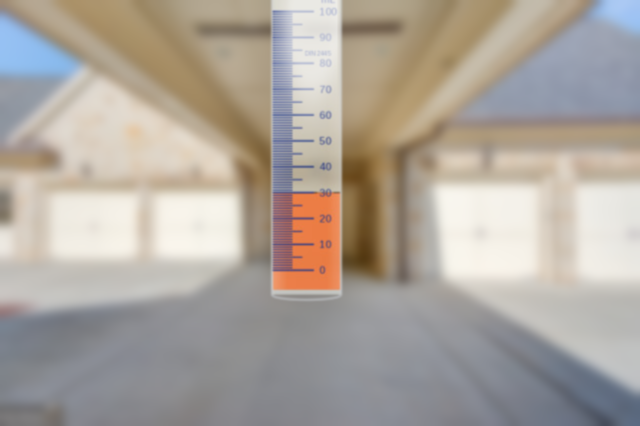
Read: 30,mL
